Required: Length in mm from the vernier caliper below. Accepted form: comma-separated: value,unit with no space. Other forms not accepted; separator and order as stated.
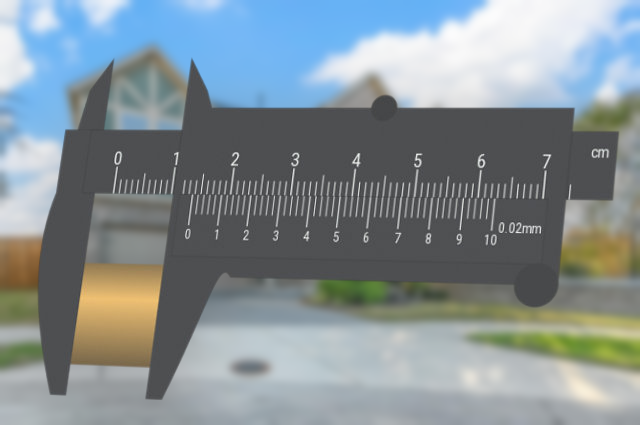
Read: 13.6,mm
